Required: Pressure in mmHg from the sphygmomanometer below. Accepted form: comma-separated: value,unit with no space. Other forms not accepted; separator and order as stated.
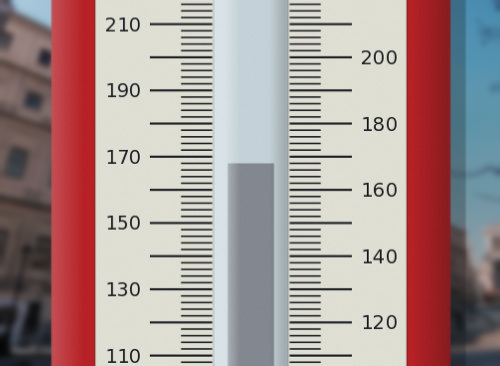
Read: 168,mmHg
